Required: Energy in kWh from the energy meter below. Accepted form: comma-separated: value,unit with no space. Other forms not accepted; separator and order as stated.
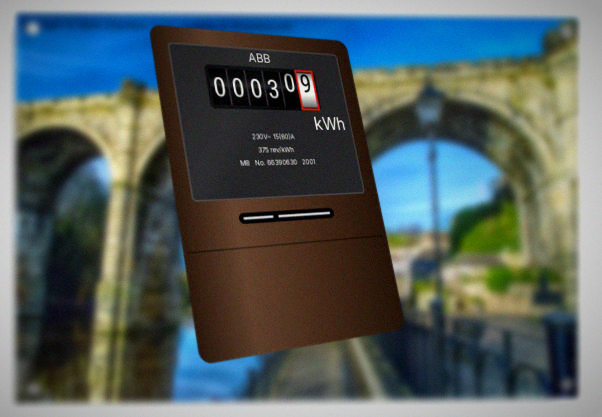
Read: 30.9,kWh
